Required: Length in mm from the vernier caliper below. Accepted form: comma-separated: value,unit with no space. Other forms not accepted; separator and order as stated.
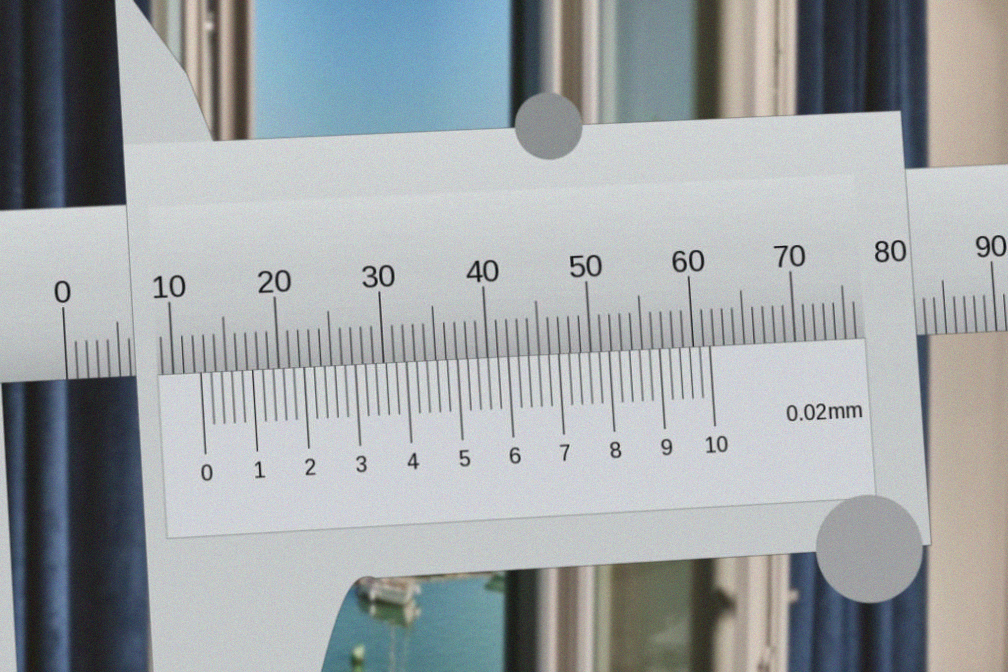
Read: 12.6,mm
